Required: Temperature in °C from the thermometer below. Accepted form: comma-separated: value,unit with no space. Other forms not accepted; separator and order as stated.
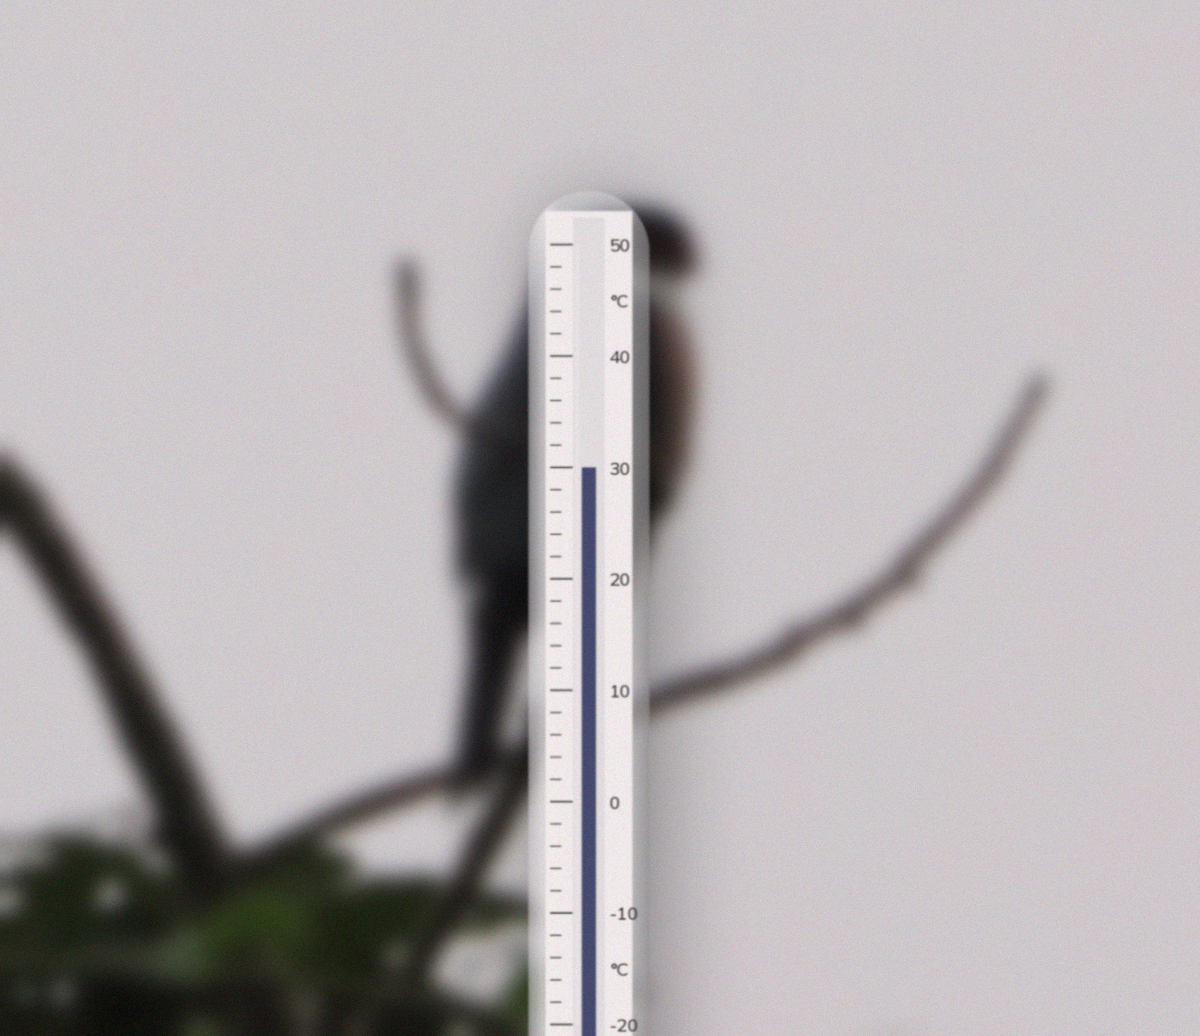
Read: 30,°C
